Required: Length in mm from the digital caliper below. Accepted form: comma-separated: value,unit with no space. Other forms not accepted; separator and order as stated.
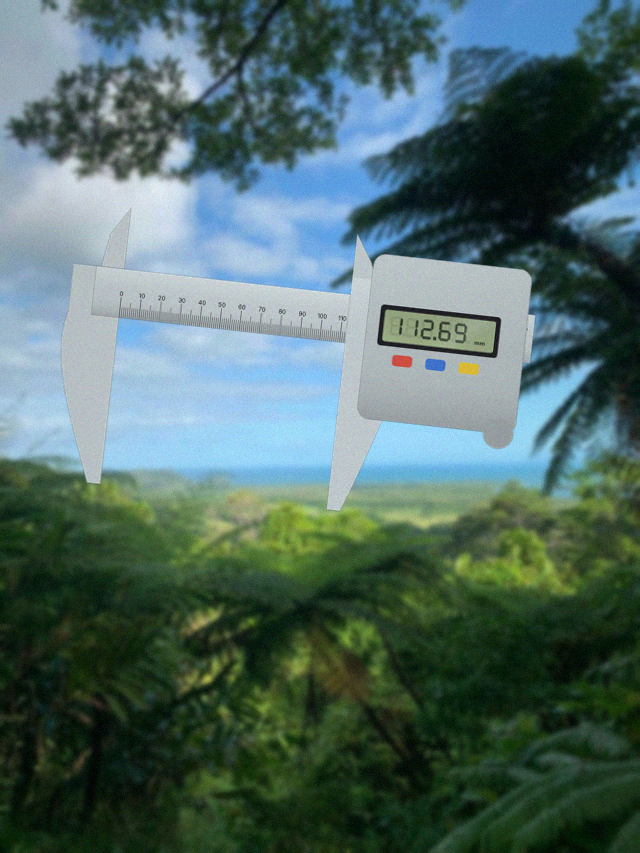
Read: 112.69,mm
